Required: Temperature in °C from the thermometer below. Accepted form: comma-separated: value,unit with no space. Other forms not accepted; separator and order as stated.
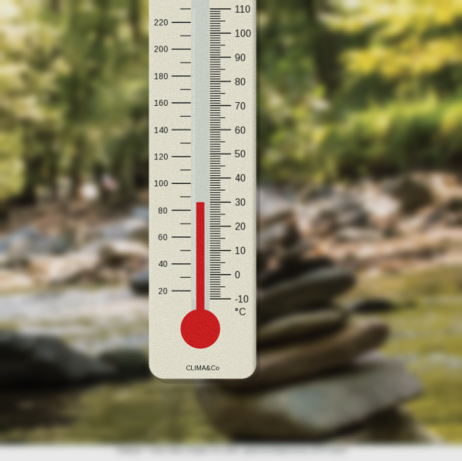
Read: 30,°C
